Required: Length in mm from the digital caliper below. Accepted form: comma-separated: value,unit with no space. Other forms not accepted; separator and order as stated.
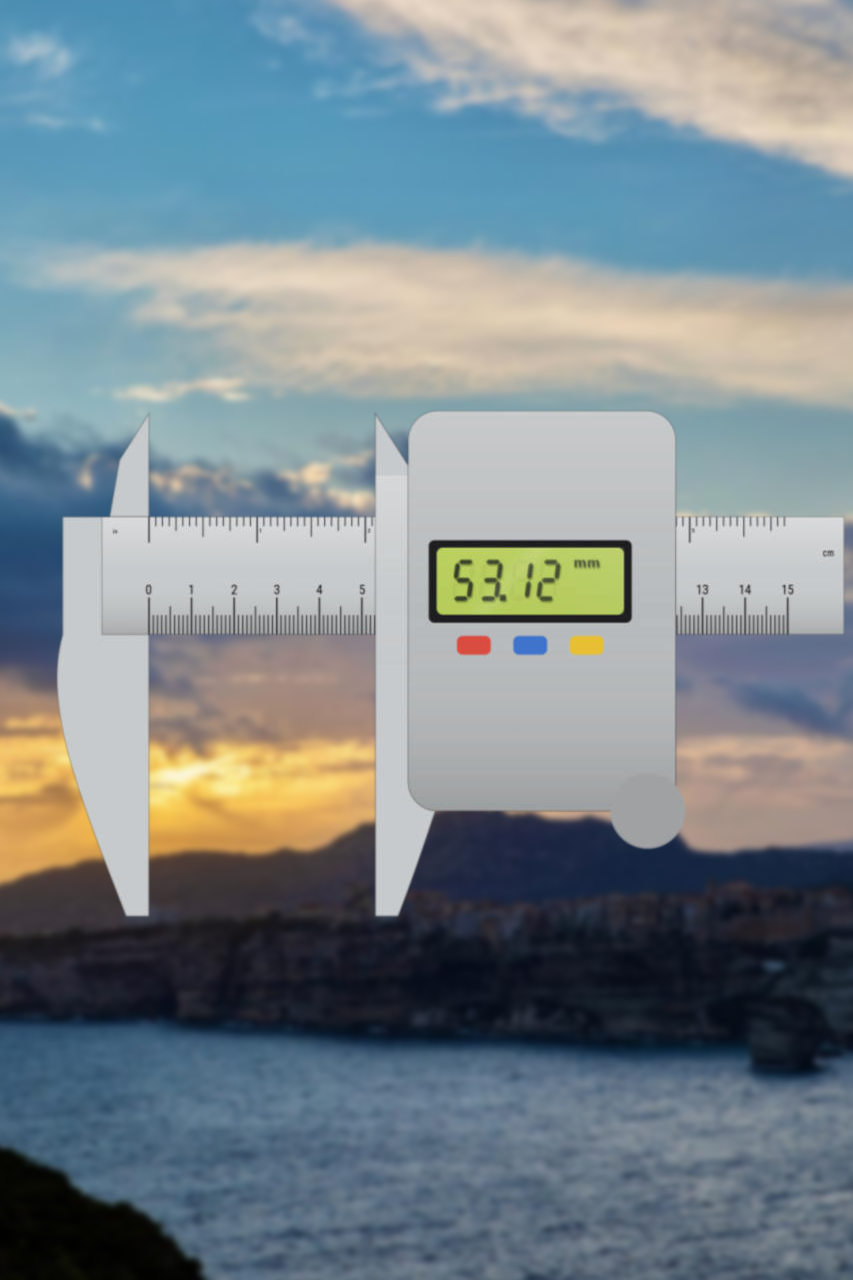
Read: 53.12,mm
